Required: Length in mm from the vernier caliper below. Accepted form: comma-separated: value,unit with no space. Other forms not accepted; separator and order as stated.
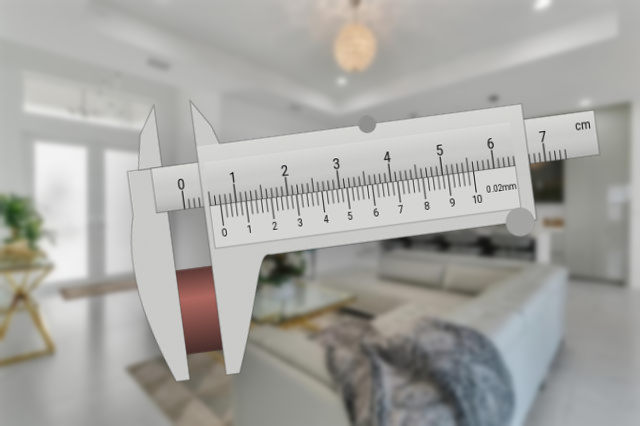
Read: 7.0,mm
